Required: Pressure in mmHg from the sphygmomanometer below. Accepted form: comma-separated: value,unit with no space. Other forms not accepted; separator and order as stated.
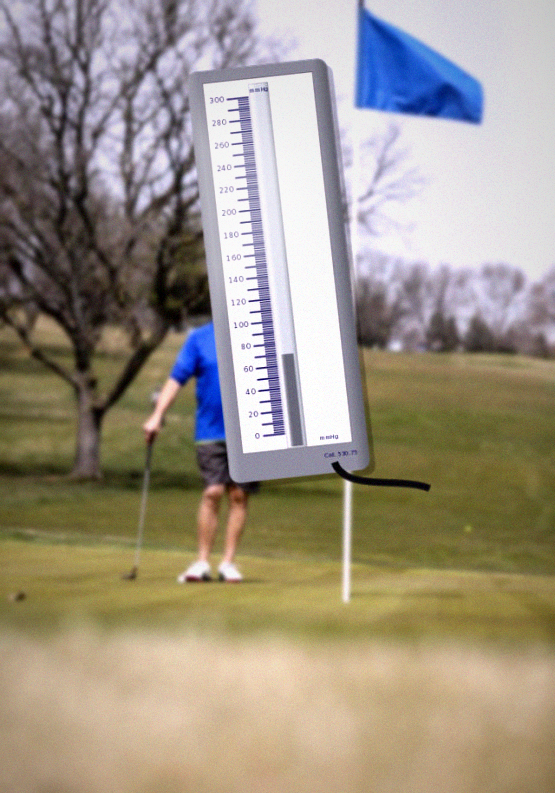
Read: 70,mmHg
